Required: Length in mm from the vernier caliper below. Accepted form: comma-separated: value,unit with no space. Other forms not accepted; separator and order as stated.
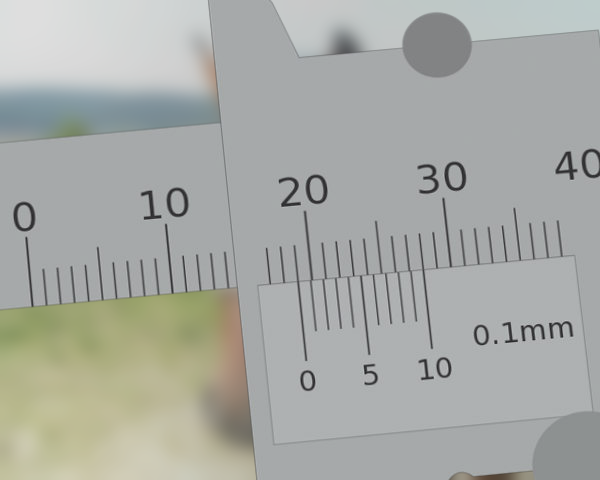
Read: 19.0,mm
